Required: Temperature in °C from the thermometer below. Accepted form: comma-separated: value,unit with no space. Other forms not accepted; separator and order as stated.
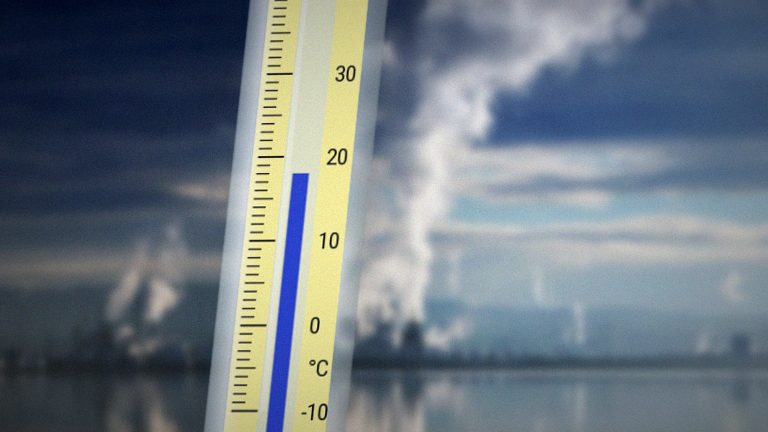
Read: 18,°C
